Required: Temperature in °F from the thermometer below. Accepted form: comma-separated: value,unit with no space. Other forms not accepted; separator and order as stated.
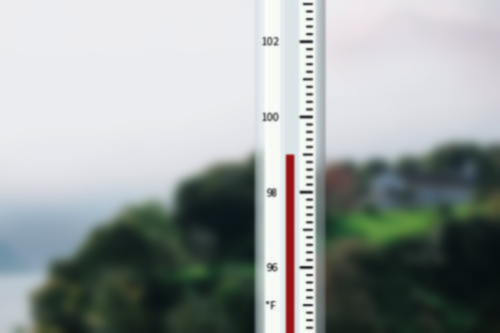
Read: 99,°F
